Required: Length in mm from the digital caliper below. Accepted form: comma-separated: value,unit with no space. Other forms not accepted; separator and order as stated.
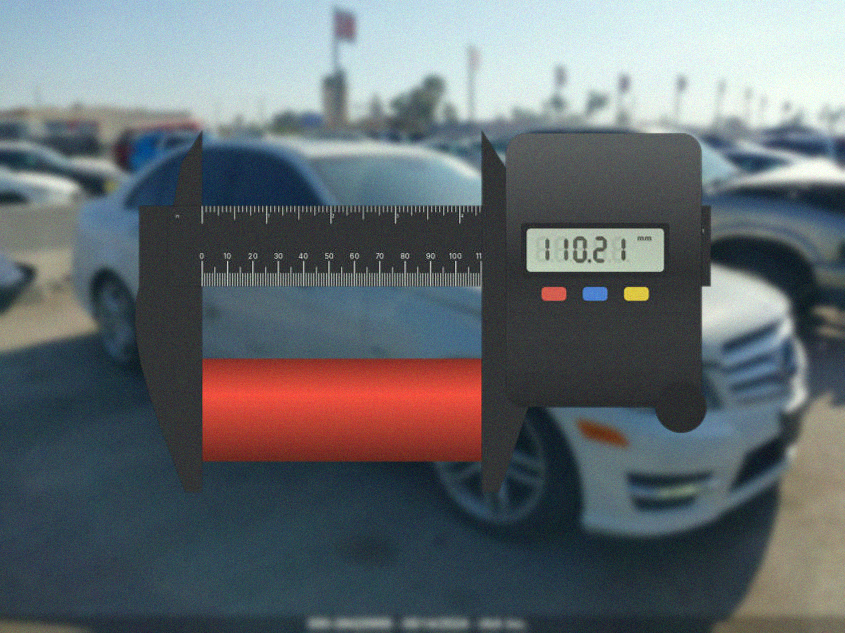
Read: 110.21,mm
